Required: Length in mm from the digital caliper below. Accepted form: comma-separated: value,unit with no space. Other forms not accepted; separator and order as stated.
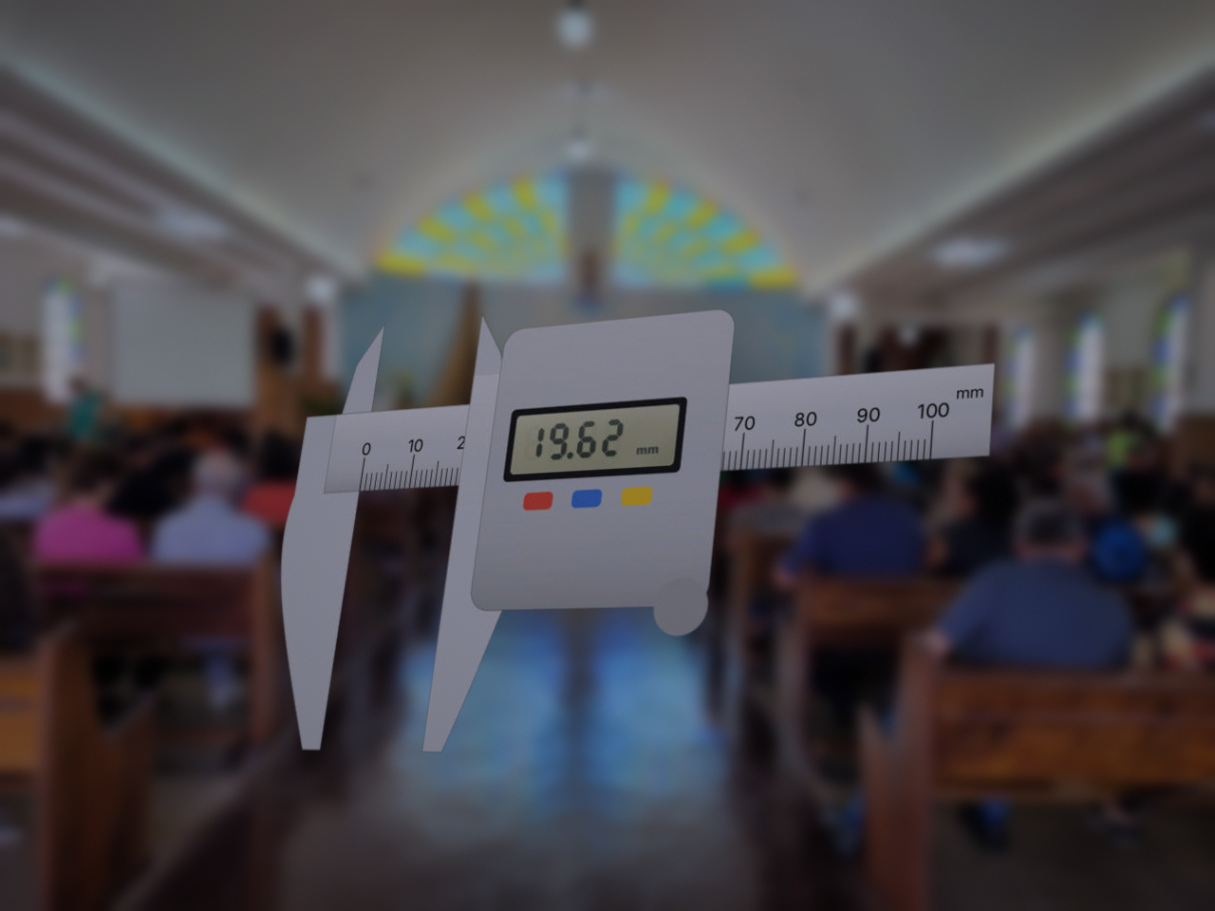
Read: 19.62,mm
